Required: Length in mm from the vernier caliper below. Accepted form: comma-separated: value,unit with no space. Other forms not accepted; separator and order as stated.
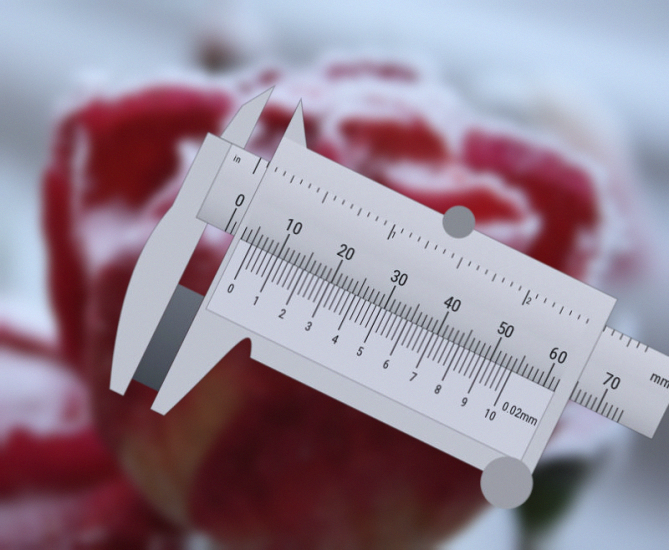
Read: 5.0,mm
